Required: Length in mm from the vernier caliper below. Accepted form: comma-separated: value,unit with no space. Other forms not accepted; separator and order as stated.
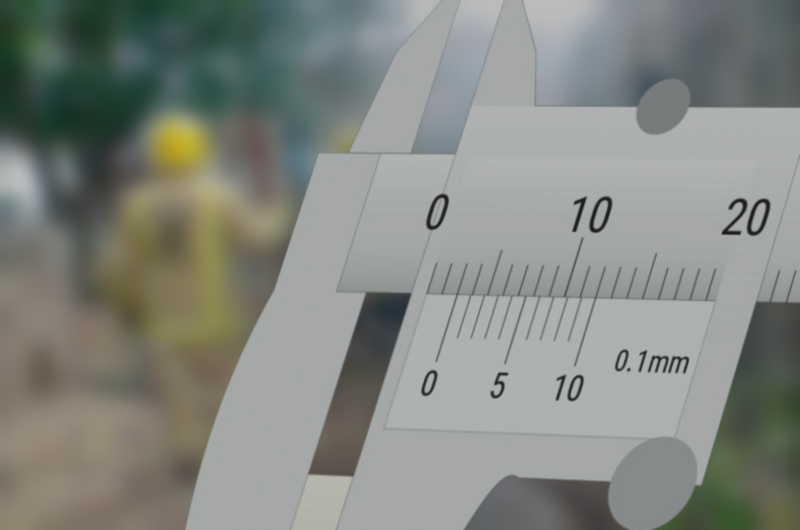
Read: 3.0,mm
